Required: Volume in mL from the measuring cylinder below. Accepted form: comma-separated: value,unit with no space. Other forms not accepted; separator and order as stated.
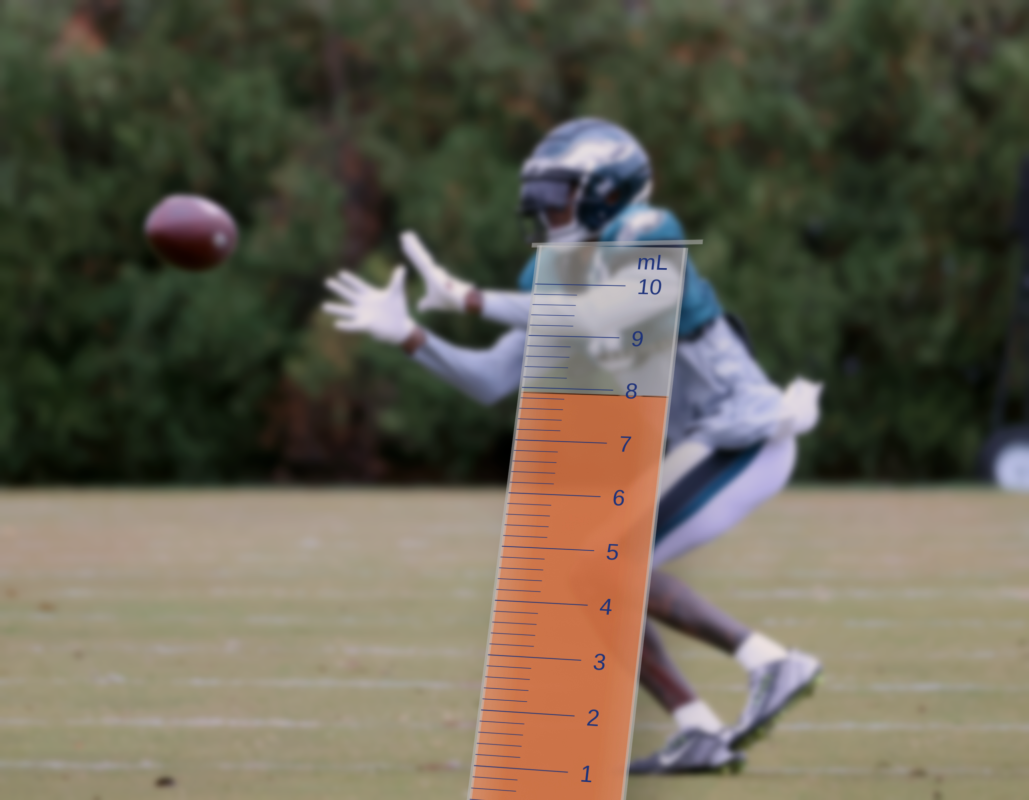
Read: 7.9,mL
